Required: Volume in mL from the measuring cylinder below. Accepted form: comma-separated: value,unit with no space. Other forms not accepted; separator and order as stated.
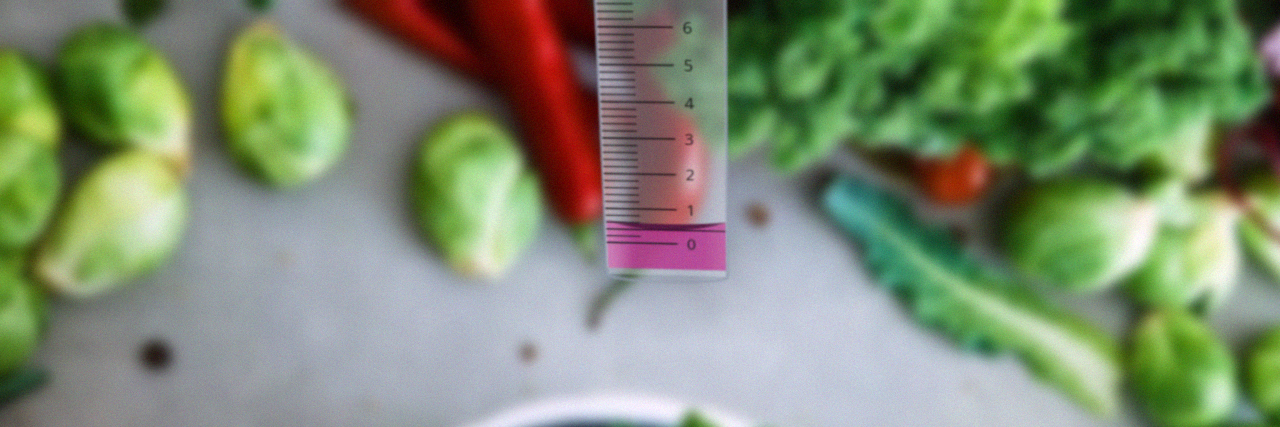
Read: 0.4,mL
